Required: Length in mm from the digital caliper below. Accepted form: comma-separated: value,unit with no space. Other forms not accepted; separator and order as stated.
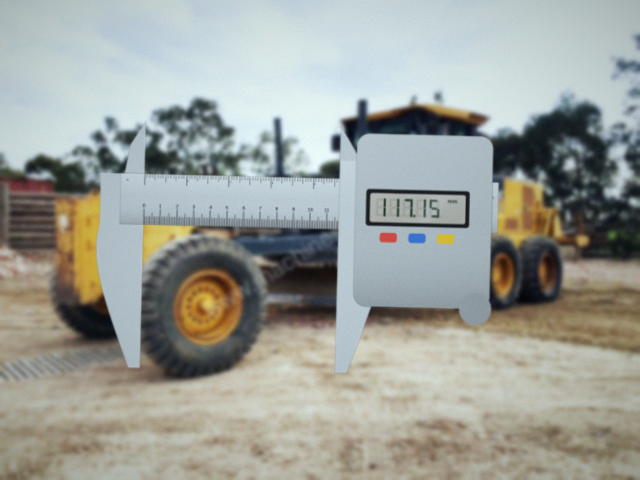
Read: 117.15,mm
